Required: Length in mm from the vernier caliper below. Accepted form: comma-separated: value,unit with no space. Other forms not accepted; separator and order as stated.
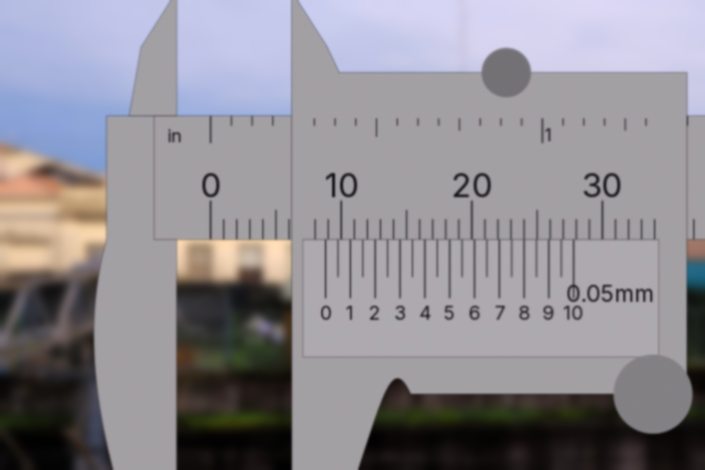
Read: 8.8,mm
